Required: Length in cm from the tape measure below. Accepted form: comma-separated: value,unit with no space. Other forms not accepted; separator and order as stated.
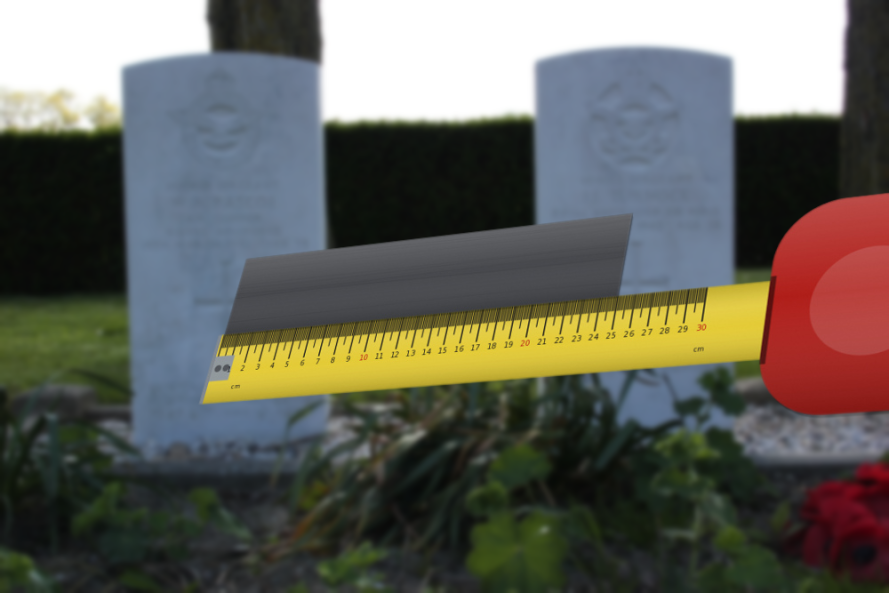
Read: 25,cm
